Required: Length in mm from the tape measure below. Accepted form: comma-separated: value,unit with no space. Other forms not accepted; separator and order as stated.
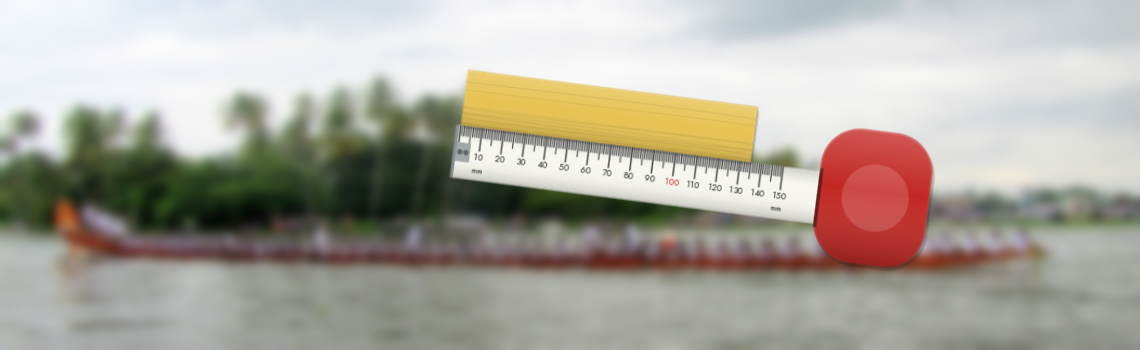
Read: 135,mm
